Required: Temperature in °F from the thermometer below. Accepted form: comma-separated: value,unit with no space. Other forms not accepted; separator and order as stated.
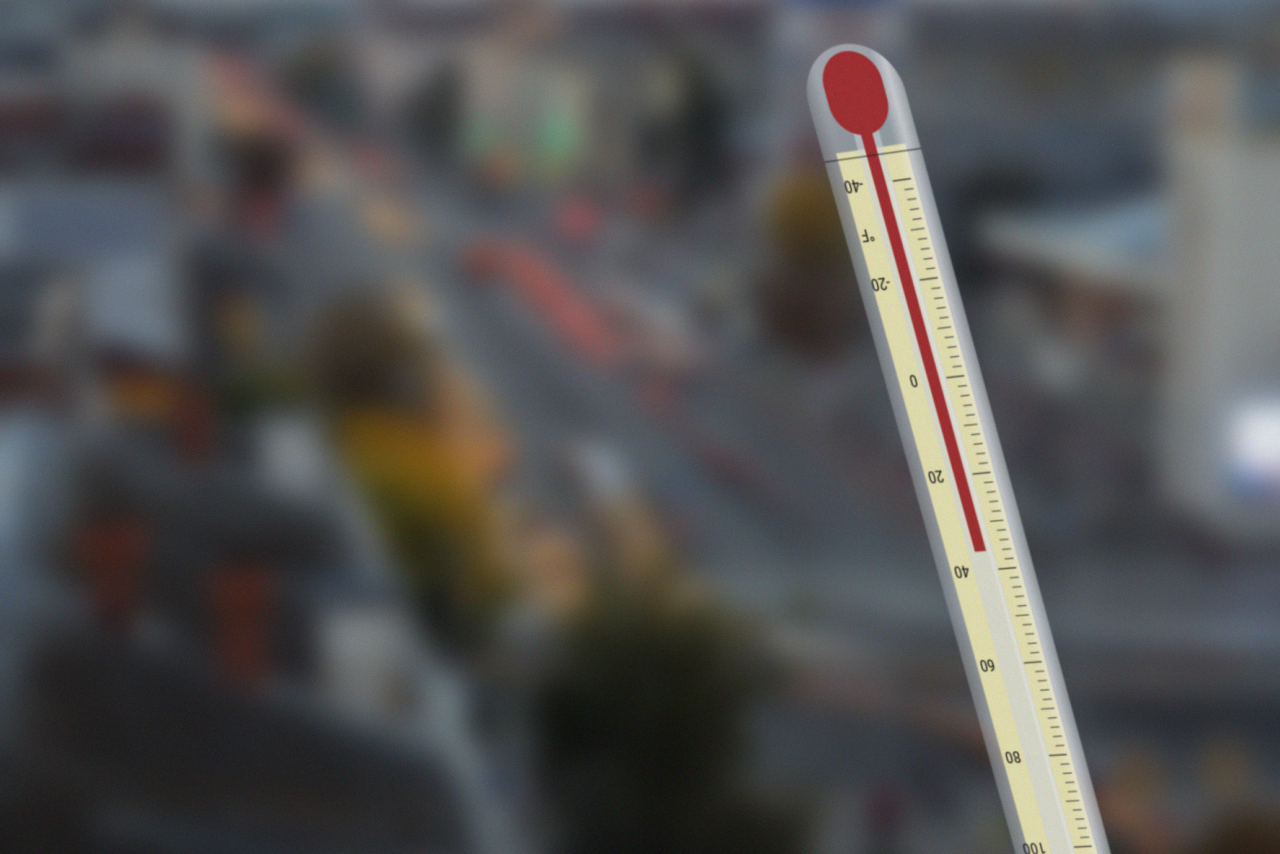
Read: 36,°F
